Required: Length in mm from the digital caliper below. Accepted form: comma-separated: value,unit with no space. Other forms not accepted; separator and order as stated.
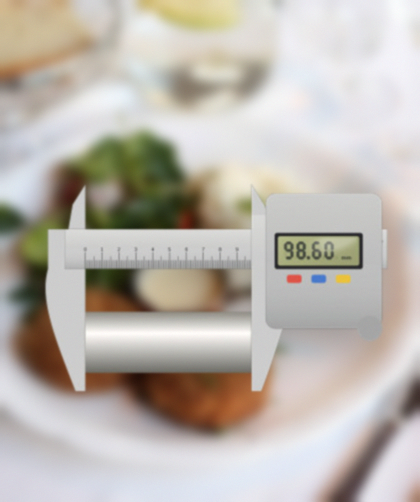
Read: 98.60,mm
